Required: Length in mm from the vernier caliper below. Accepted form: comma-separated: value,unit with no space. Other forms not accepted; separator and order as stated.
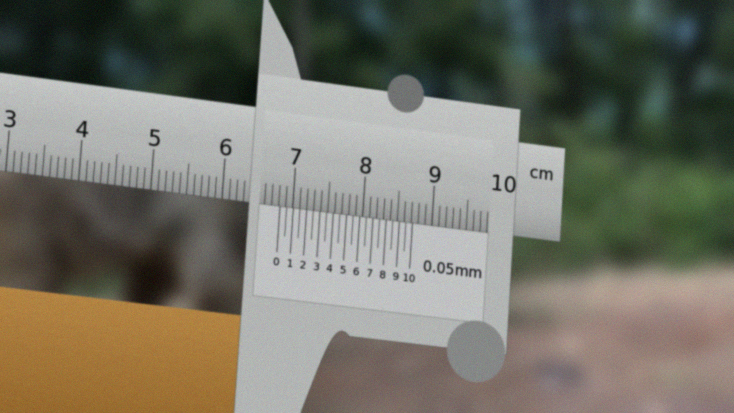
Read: 68.2,mm
